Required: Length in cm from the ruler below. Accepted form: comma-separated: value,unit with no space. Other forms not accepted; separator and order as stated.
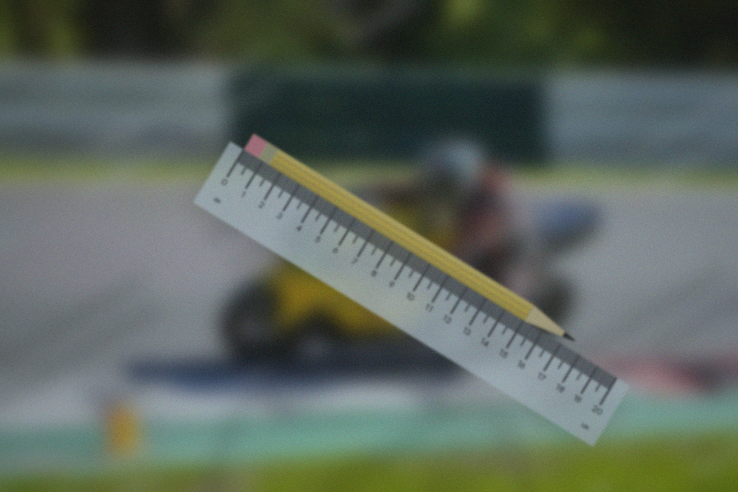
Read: 17.5,cm
